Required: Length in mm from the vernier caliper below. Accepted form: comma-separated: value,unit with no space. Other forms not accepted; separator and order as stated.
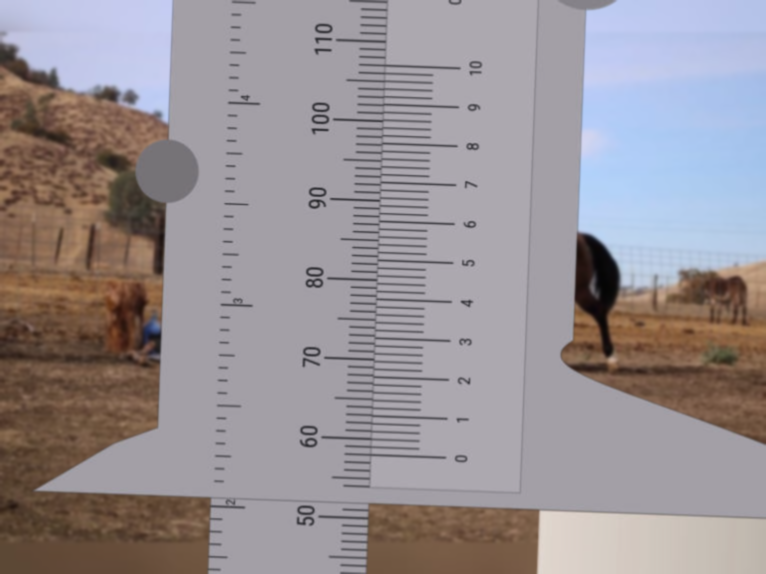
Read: 58.0,mm
